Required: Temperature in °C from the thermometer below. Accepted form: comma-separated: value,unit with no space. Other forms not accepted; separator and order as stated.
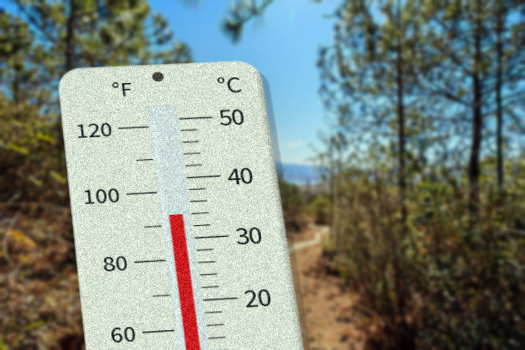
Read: 34,°C
